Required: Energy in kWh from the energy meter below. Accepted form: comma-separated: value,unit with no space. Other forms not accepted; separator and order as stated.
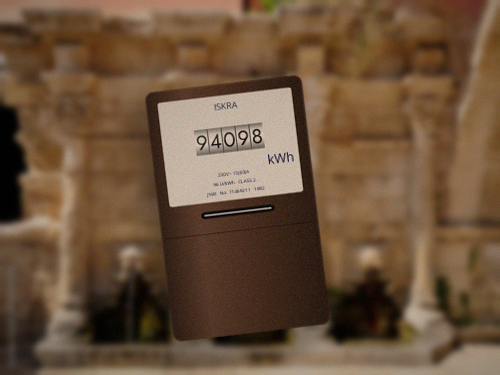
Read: 94098,kWh
